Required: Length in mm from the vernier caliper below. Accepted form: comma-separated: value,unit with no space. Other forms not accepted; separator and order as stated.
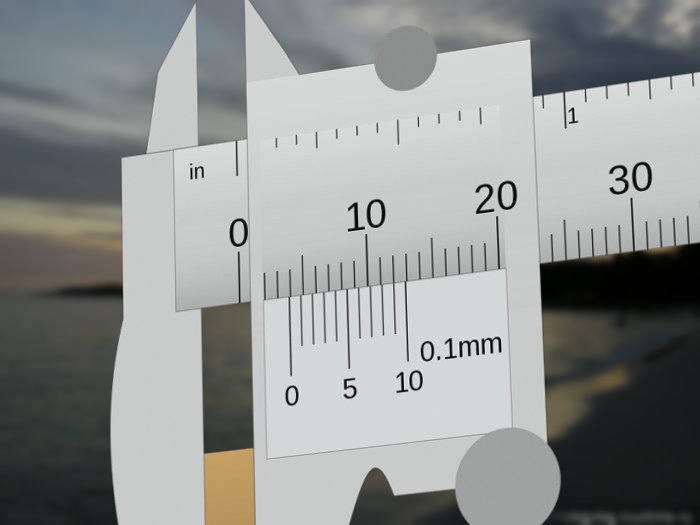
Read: 3.9,mm
